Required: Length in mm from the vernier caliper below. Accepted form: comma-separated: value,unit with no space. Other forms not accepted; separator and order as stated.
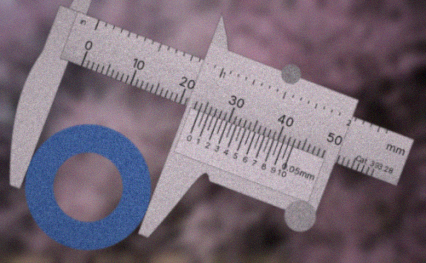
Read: 24.0,mm
